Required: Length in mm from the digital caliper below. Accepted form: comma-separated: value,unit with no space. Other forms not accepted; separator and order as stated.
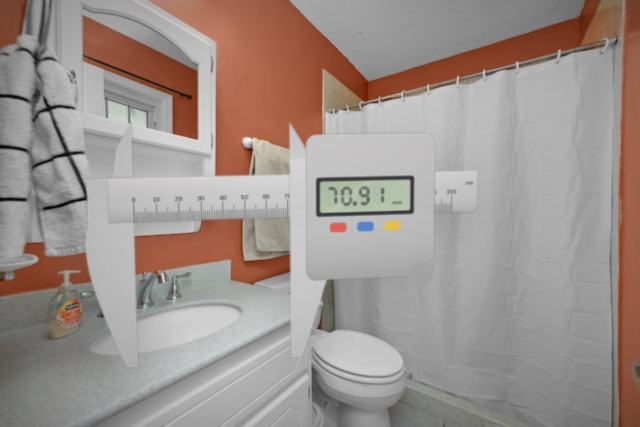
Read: 70.91,mm
